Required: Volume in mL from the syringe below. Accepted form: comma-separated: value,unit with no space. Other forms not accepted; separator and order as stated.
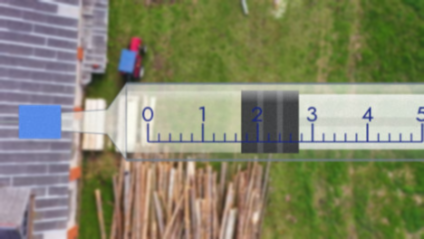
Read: 1.7,mL
